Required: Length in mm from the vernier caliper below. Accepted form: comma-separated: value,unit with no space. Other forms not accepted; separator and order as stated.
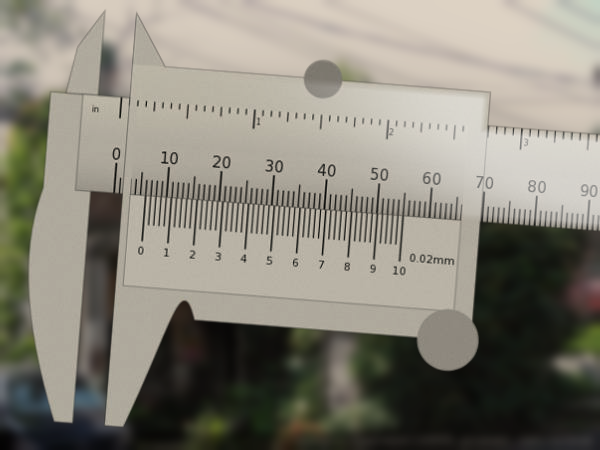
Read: 6.0,mm
